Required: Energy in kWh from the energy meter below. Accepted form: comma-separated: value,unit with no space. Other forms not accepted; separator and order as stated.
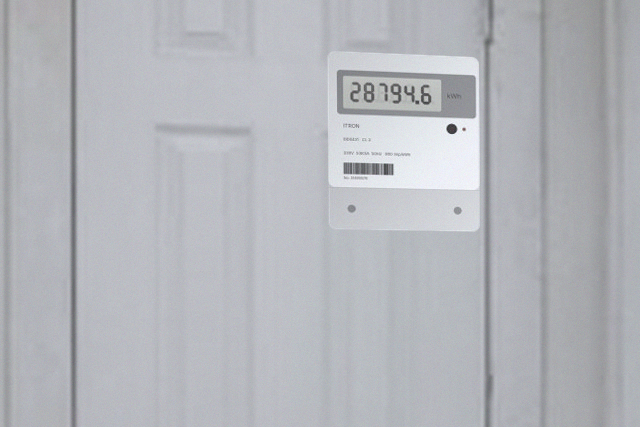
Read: 28794.6,kWh
